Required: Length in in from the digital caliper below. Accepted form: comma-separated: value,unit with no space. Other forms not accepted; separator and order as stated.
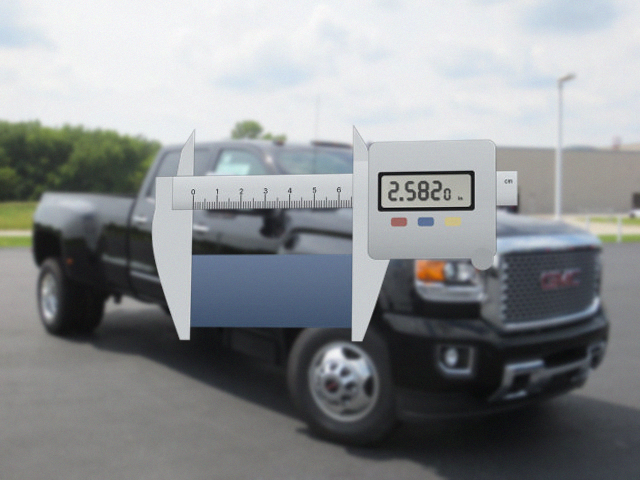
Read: 2.5820,in
